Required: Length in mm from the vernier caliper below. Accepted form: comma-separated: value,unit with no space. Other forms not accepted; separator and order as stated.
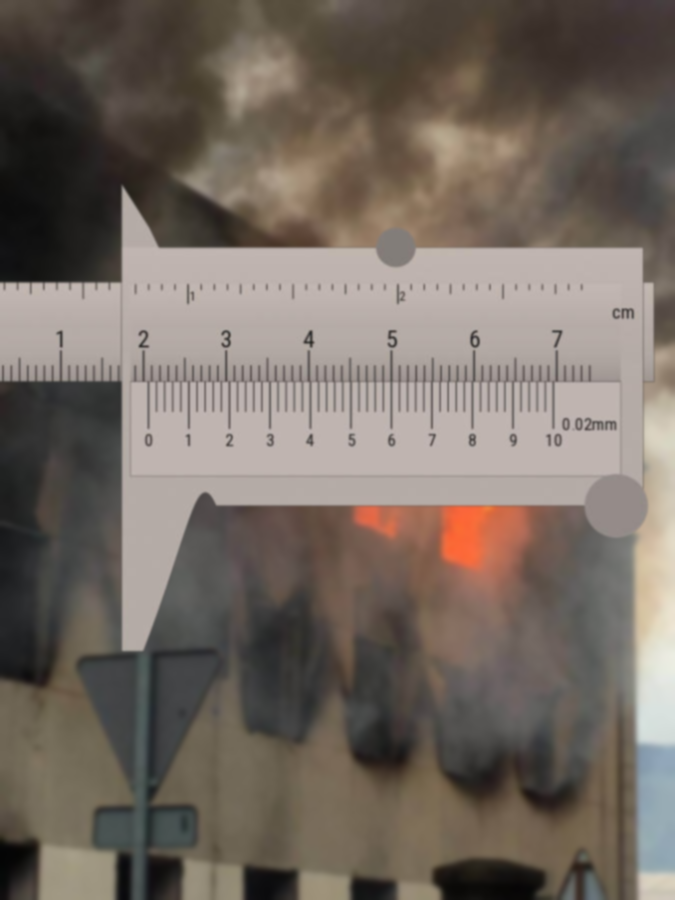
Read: 20.6,mm
